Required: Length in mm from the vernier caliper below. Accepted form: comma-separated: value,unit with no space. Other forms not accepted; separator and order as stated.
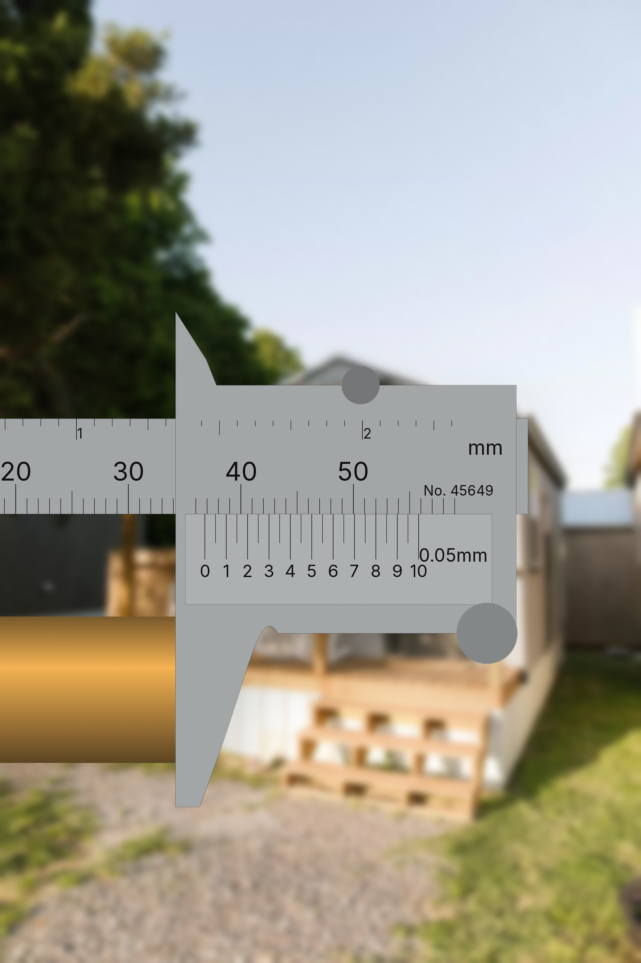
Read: 36.8,mm
